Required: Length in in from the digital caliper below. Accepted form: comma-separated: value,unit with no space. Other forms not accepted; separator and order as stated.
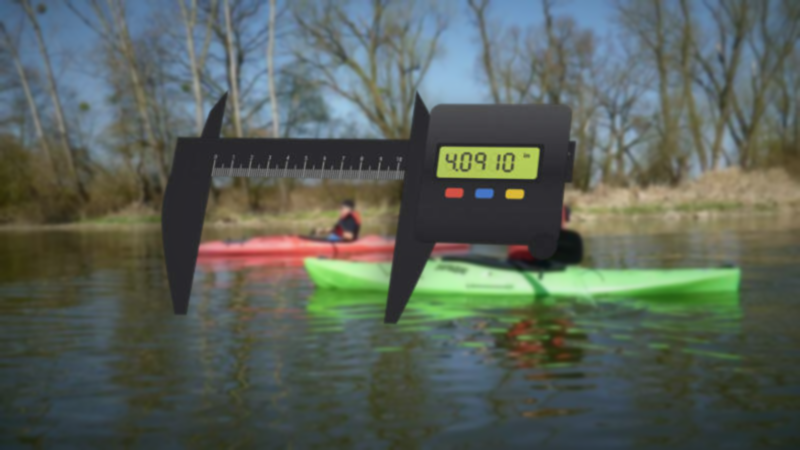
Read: 4.0910,in
